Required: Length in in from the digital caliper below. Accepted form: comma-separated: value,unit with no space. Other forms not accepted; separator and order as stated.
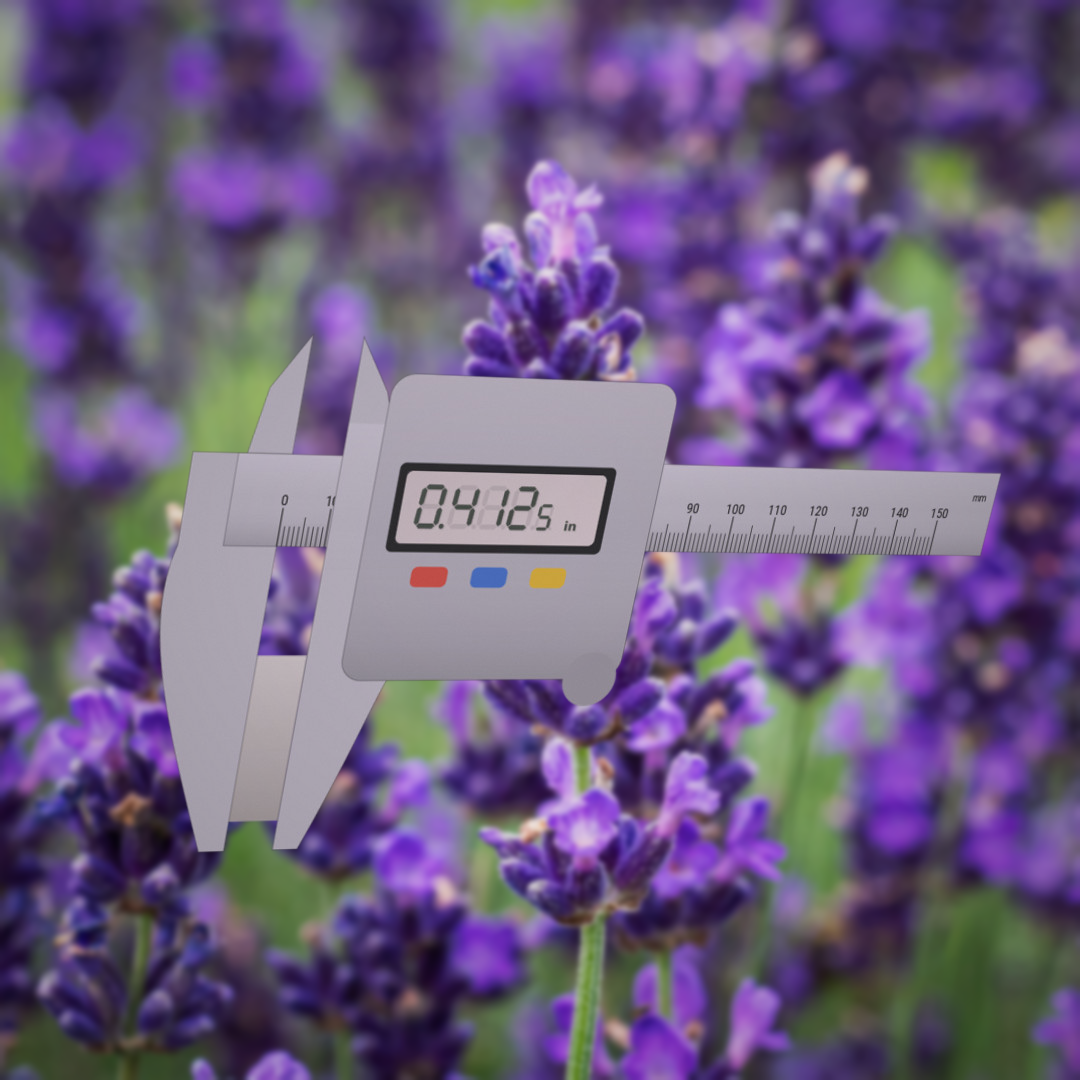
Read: 0.4125,in
